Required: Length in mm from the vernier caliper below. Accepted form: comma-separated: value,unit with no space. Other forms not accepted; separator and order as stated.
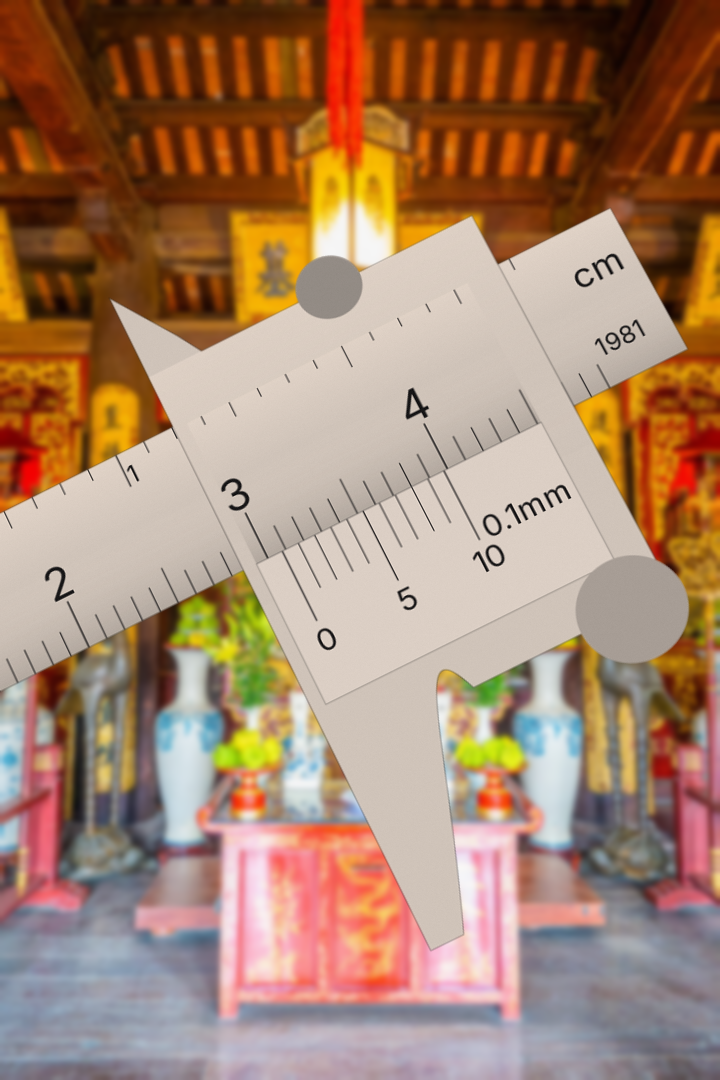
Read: 30.8,mm
